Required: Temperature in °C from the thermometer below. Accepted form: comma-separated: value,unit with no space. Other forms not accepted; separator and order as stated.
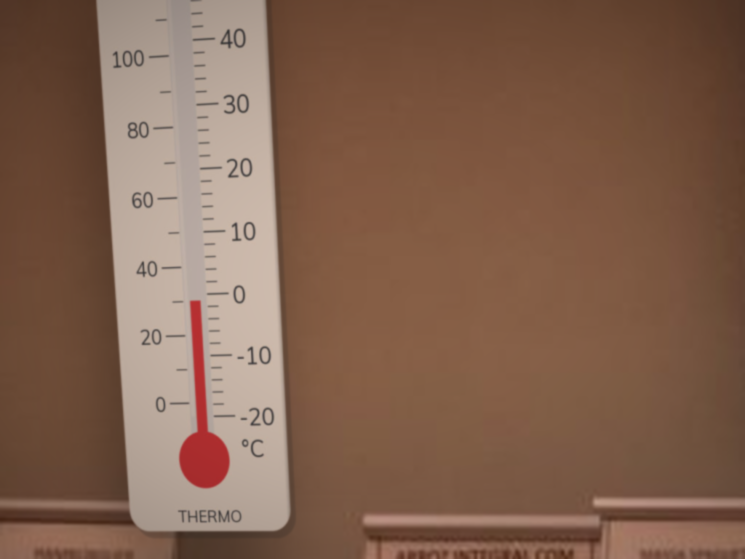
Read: -1,°C
